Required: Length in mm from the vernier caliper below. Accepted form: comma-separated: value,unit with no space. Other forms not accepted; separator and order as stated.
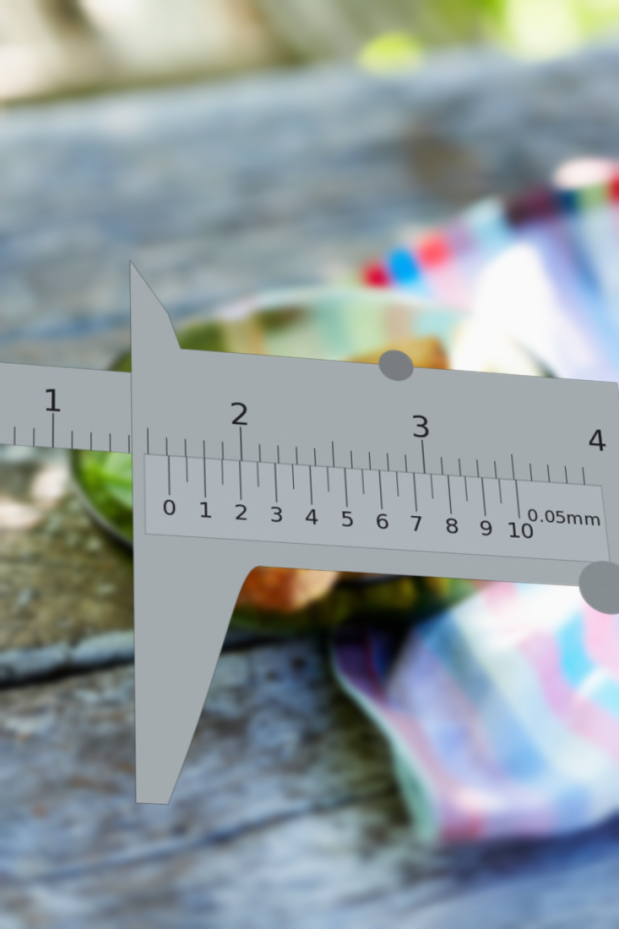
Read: 16.1,mm
